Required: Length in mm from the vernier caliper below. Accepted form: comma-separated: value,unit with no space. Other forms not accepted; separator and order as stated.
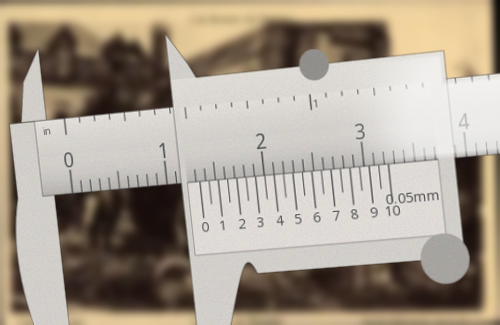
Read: 13.4,mm
